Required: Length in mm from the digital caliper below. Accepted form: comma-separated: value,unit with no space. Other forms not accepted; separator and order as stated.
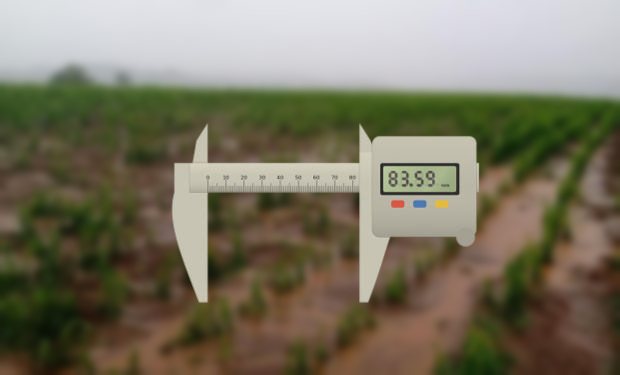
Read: 83.59,mm
